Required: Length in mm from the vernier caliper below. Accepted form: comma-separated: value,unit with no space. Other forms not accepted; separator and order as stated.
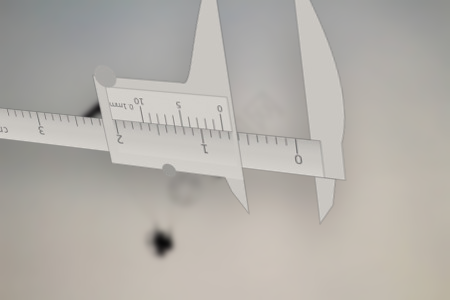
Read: 7.6,mm
